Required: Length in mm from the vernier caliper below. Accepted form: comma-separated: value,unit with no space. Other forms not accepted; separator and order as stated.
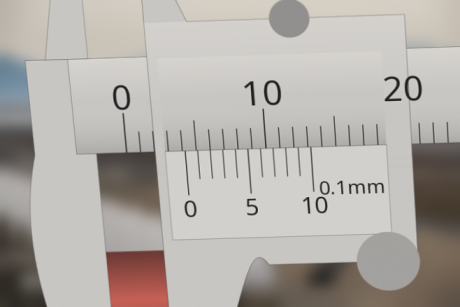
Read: 4.2,mm
